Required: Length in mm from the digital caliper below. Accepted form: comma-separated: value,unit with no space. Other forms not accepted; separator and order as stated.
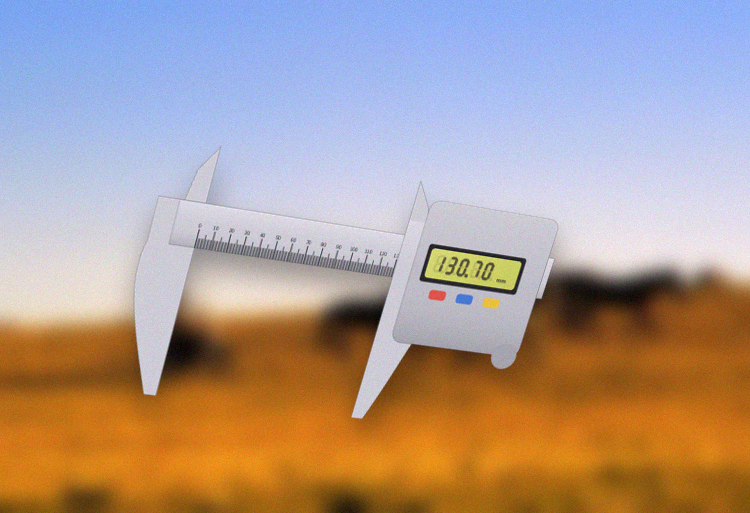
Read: 130.70,mm
